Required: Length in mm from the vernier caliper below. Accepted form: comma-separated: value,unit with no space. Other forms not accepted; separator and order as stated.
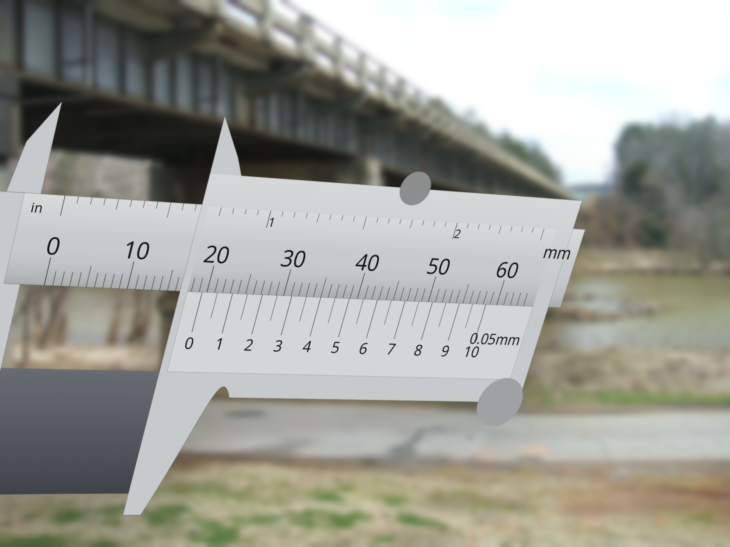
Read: 19.4,mm
